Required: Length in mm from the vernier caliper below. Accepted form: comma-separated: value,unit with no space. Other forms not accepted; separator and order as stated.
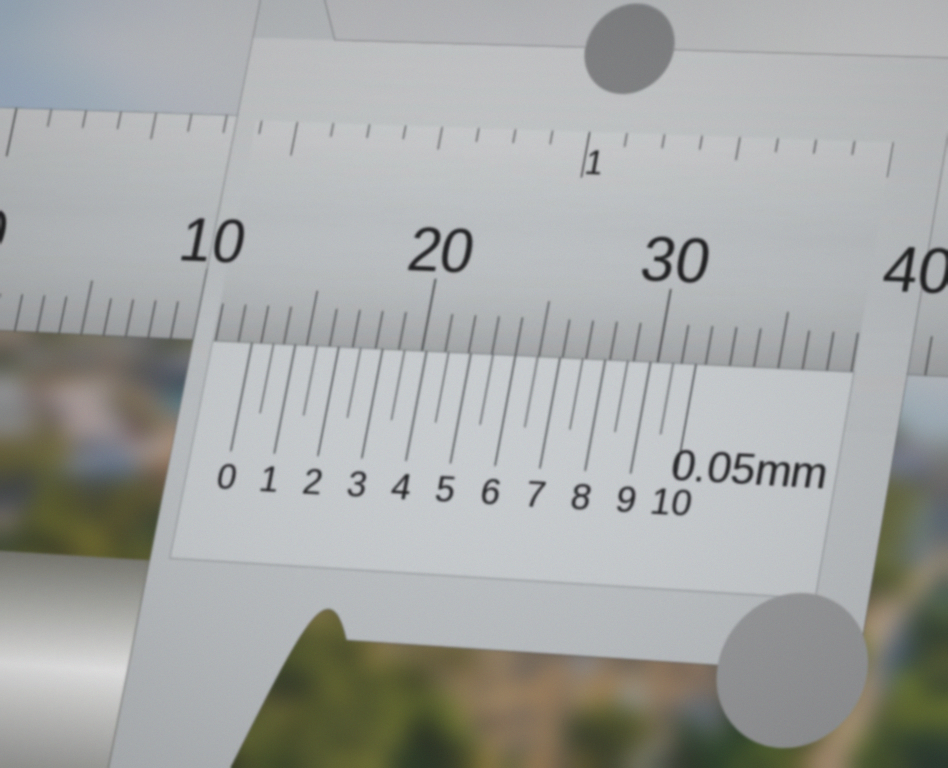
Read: 12.6,mm
